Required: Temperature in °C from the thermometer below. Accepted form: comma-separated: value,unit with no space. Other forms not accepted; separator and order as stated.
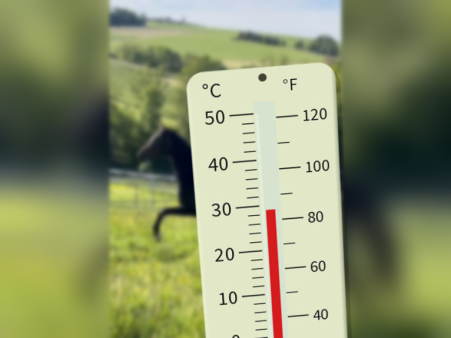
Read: 29,°C
